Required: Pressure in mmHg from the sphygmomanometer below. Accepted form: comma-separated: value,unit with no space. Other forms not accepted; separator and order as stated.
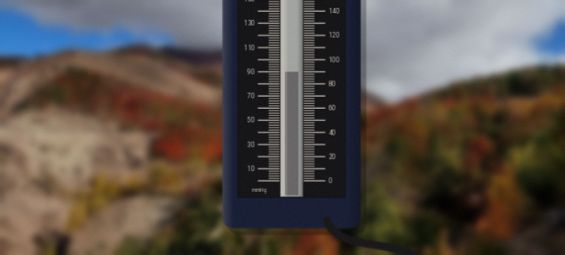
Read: 90,mmHg
